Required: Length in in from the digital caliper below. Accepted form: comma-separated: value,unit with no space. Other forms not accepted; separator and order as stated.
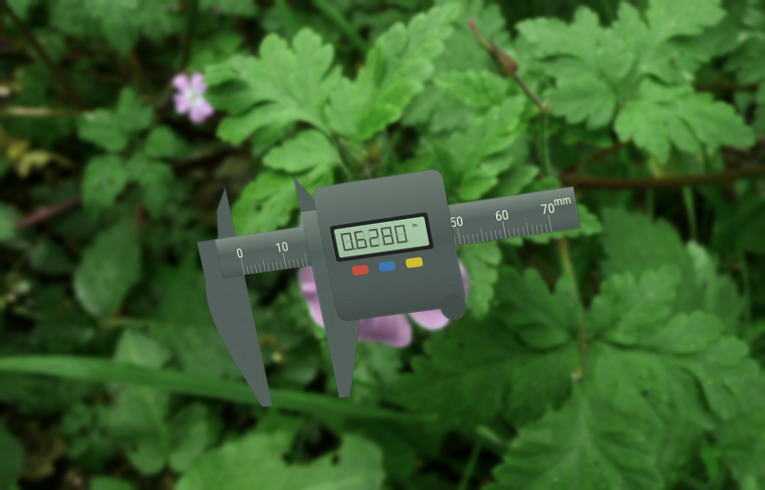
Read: 0.6280,in
